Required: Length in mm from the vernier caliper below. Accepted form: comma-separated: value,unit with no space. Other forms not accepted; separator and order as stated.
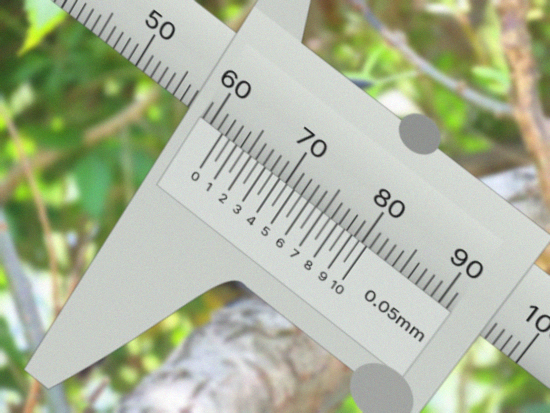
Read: 61.6,mm
